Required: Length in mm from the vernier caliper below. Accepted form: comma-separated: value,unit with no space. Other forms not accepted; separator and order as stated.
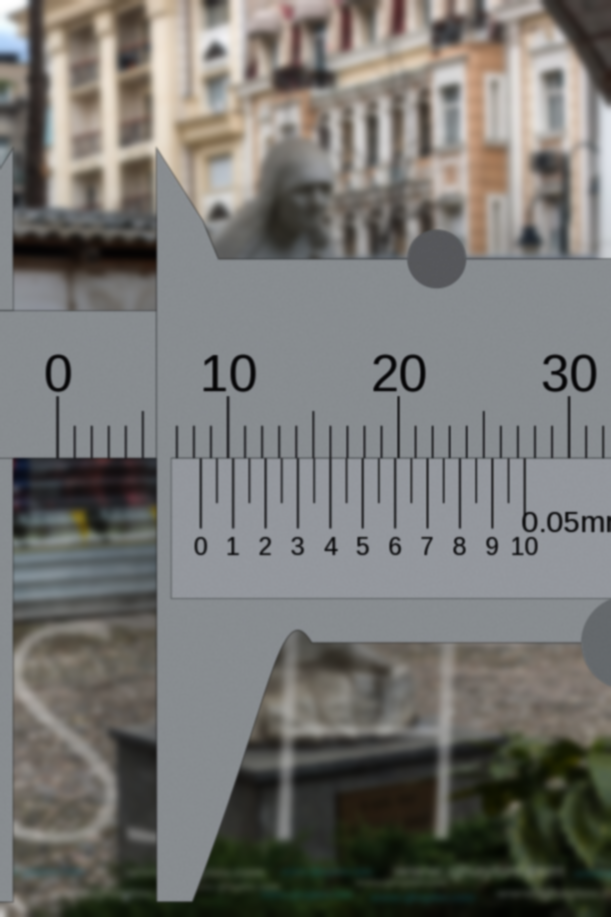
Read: 8.4,mm
